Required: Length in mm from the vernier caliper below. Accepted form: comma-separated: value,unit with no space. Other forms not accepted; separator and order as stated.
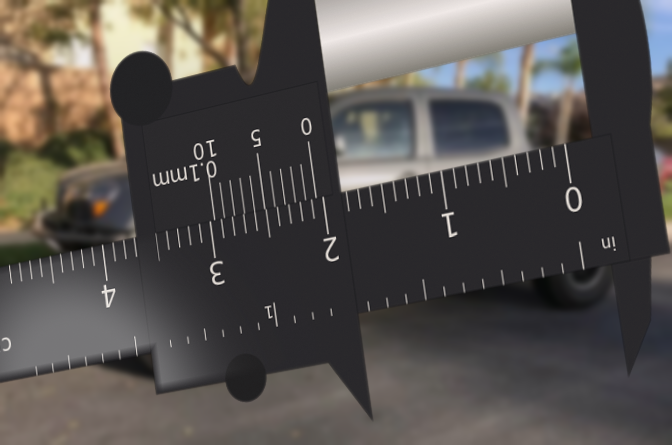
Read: 20.6,mm
